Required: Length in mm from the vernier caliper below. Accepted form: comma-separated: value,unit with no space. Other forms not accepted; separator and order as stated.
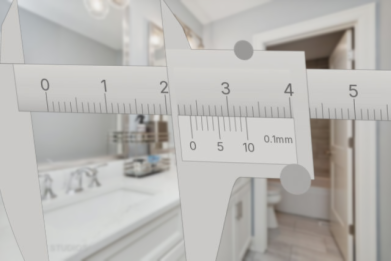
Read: 23.8,mm
